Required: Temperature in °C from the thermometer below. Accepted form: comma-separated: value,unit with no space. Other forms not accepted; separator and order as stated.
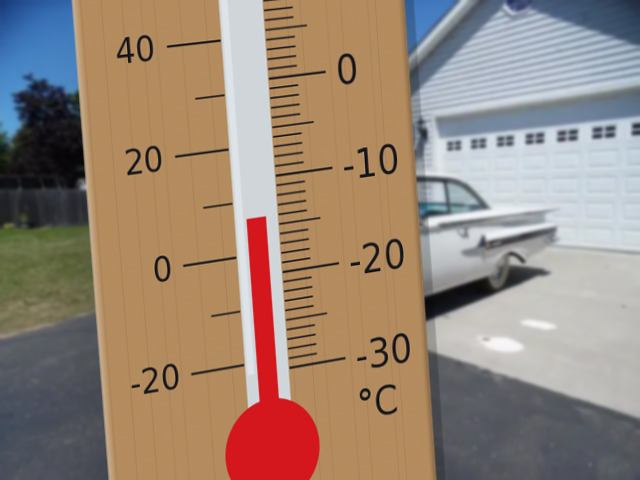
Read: -14,°C
